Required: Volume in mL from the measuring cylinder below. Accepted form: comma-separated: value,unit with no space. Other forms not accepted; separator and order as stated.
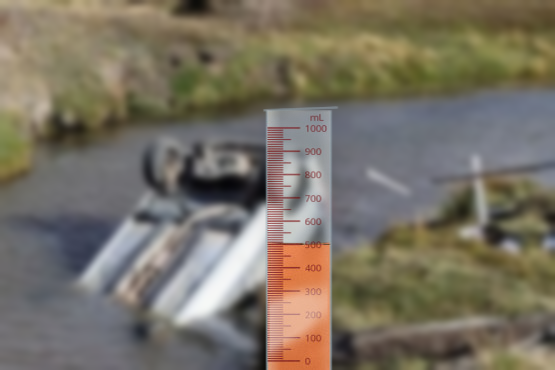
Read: 500,mL
